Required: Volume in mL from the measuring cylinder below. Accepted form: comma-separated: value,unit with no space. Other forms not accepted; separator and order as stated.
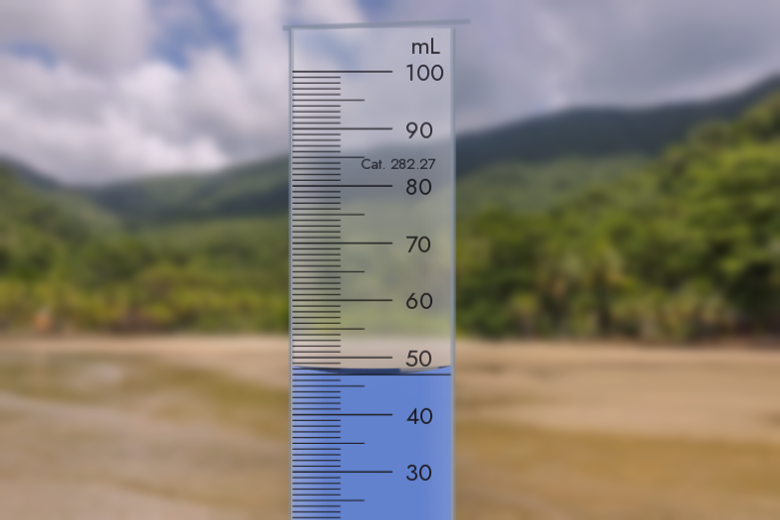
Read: 47,mL
